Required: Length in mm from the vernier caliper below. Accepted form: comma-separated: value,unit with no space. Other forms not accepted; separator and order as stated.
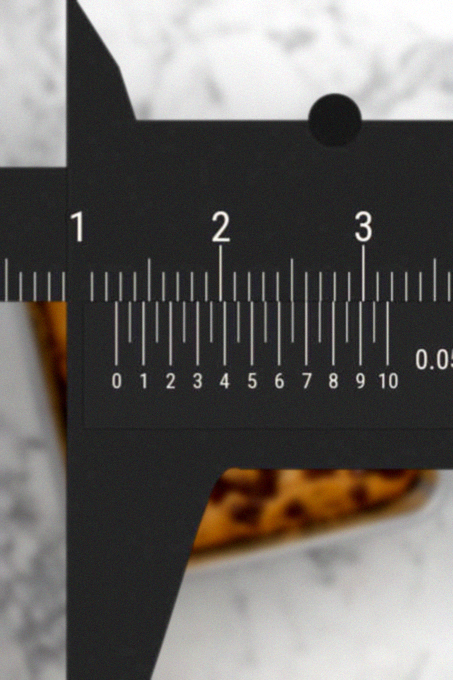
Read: 12.7,mm
